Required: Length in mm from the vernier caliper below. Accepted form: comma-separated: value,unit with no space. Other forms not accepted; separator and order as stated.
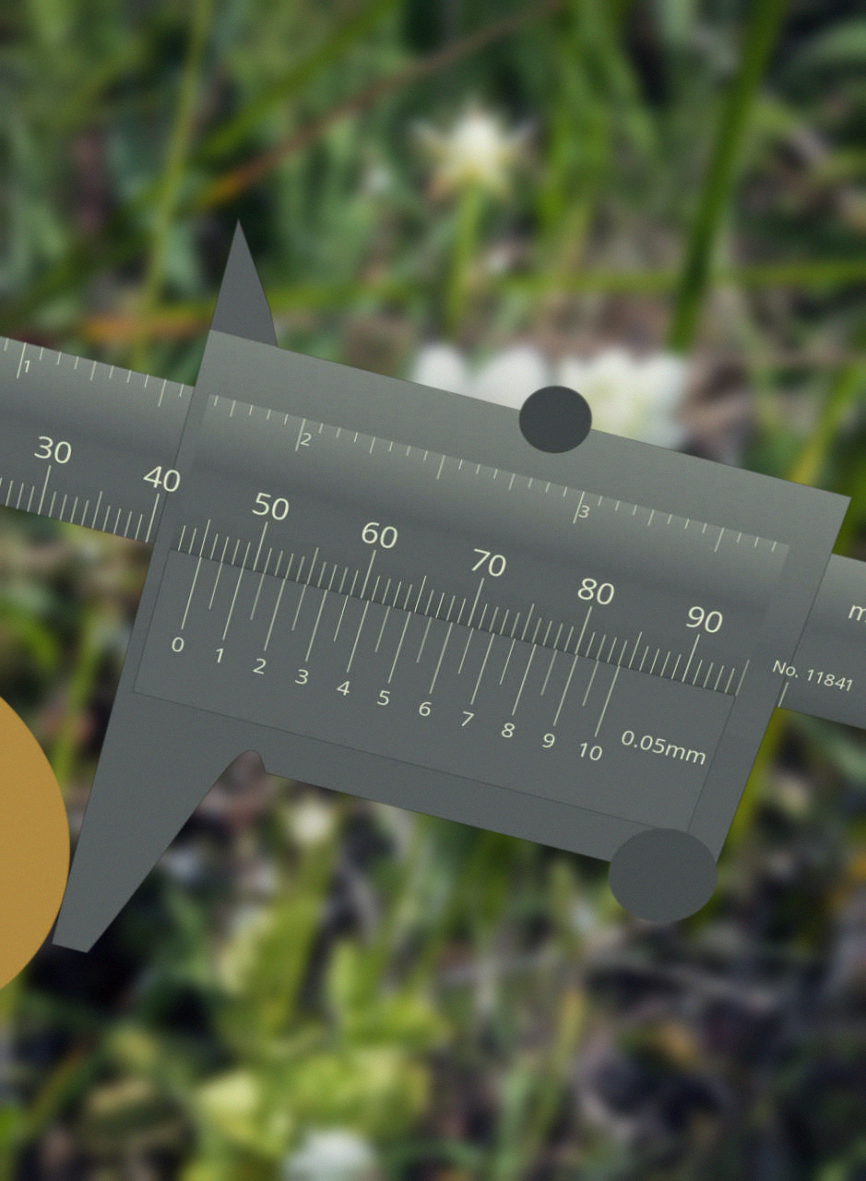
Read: 45.1,mm
